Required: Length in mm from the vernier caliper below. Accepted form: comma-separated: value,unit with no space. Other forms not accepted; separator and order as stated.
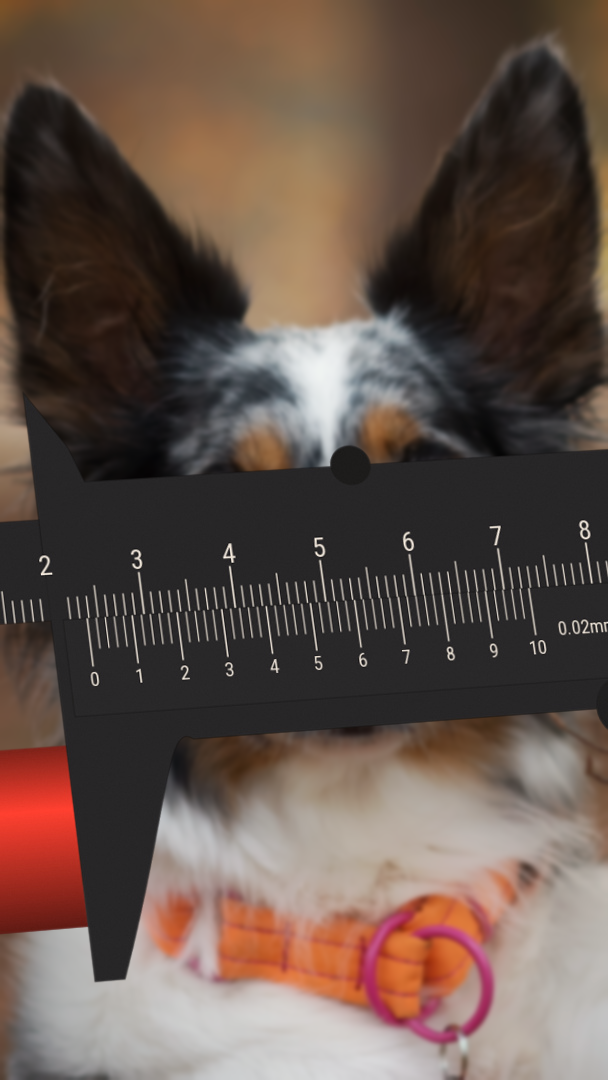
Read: 23.8,mm
